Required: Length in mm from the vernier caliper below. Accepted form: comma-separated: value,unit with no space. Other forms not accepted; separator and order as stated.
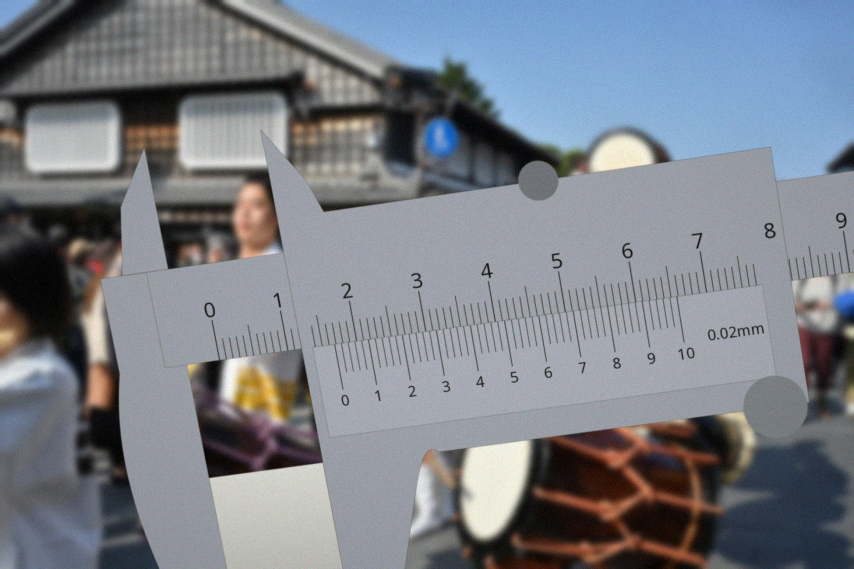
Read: 16.8,mm
